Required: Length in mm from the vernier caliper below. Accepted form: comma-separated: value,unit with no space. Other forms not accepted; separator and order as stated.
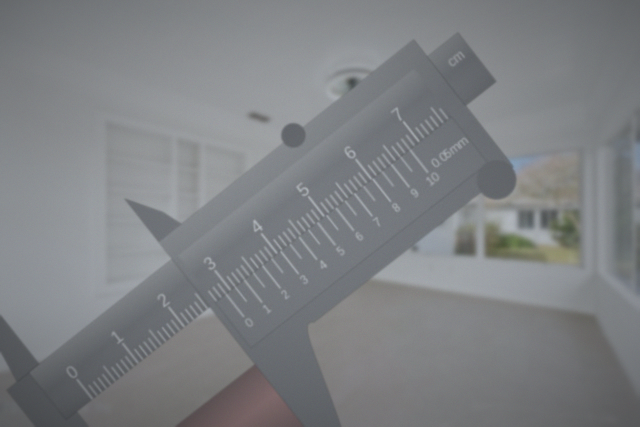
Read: 29.0,mm
